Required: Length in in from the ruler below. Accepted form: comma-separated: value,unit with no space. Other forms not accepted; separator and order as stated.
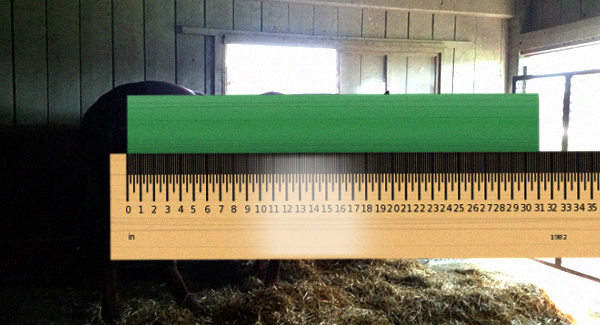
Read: 31,in
